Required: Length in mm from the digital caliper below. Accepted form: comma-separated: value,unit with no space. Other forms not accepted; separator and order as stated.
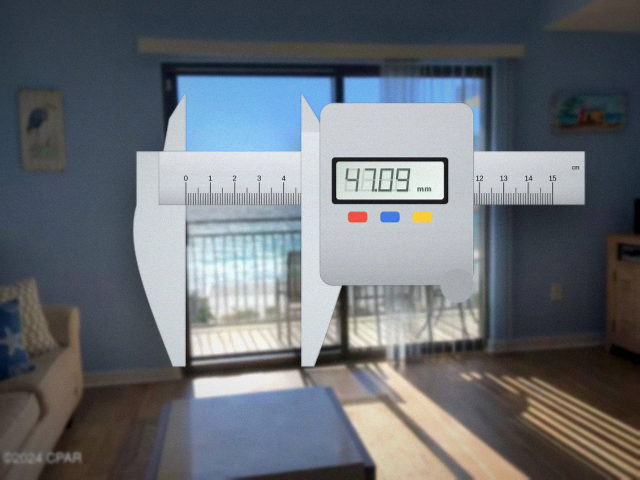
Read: 47.09,mm
